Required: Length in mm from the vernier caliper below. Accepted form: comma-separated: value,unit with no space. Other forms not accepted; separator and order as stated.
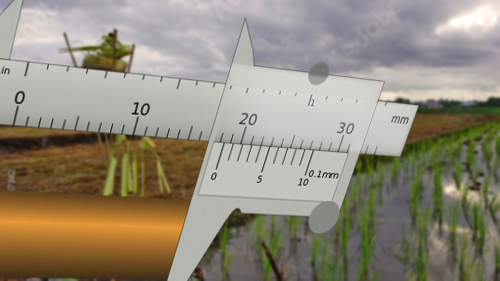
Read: 18.4,mm
